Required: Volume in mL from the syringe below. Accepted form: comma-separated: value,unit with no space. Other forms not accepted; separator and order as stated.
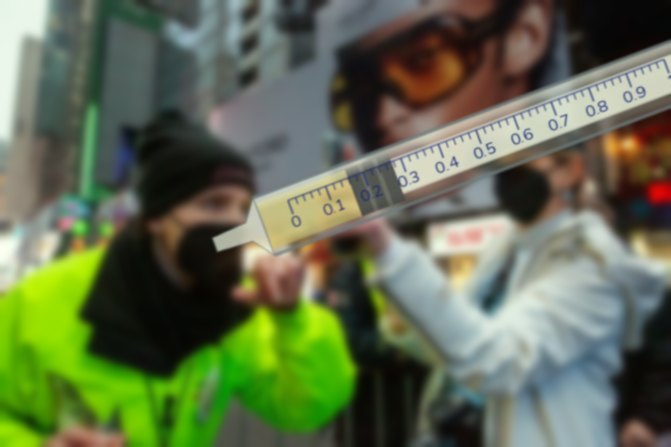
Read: 0.16,mL
